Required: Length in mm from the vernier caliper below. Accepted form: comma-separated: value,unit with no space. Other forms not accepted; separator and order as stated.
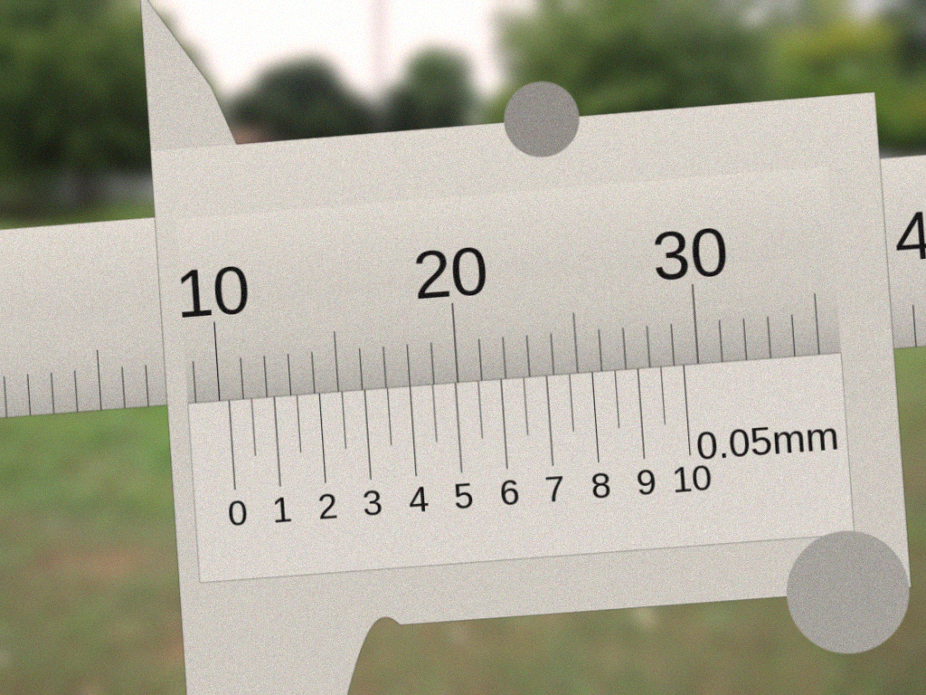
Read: 10.40,mm
